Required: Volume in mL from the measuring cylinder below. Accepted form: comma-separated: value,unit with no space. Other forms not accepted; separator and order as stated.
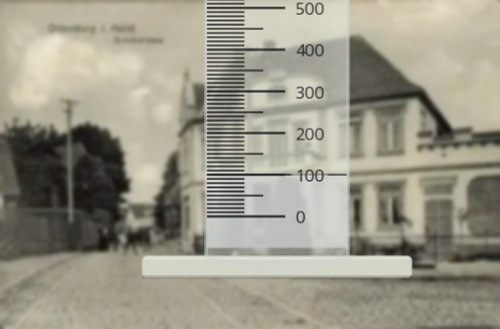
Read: 100,mL
